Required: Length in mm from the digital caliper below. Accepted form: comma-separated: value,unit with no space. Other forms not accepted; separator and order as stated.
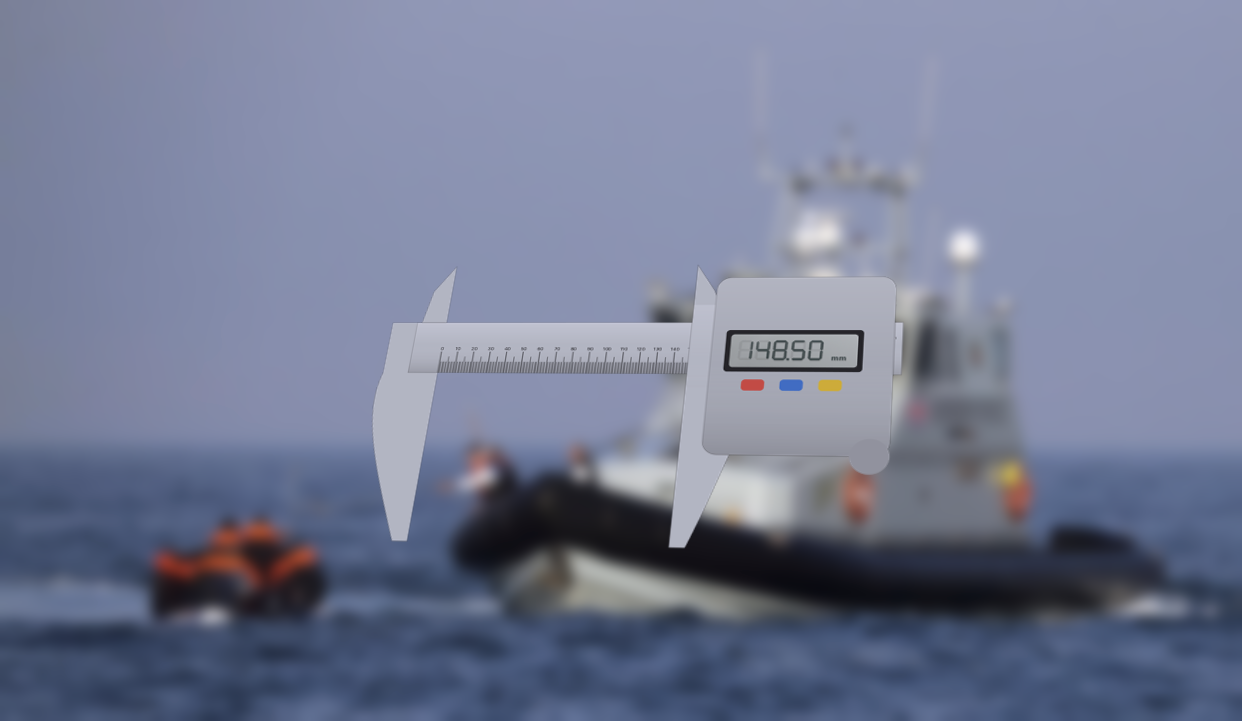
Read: 148.50,mm
